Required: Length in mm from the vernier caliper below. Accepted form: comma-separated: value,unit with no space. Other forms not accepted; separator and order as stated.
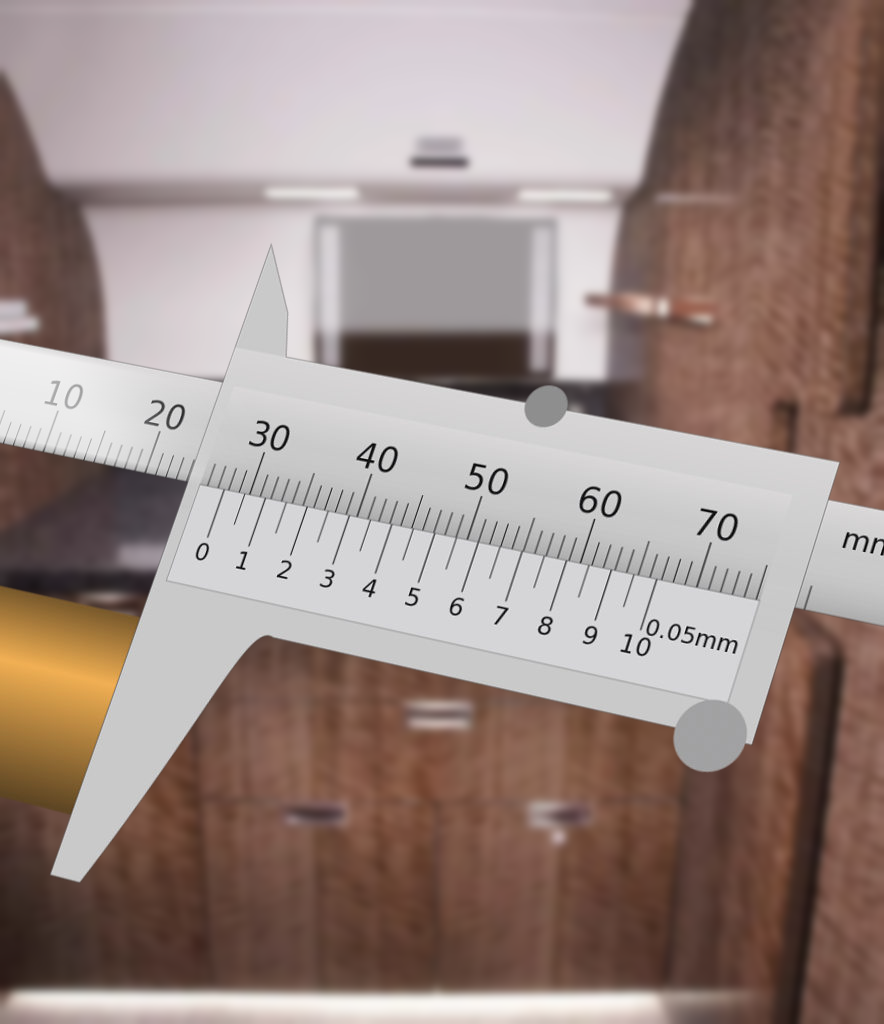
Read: 27.6,mm
